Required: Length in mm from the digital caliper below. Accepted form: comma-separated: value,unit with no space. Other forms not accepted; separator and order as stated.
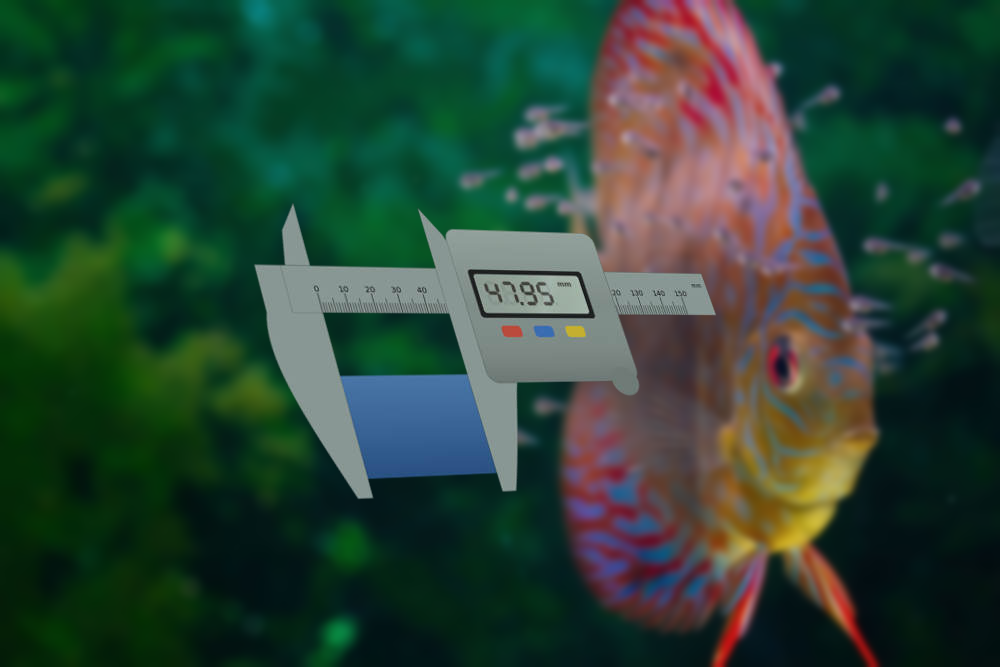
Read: 47.95,mm
